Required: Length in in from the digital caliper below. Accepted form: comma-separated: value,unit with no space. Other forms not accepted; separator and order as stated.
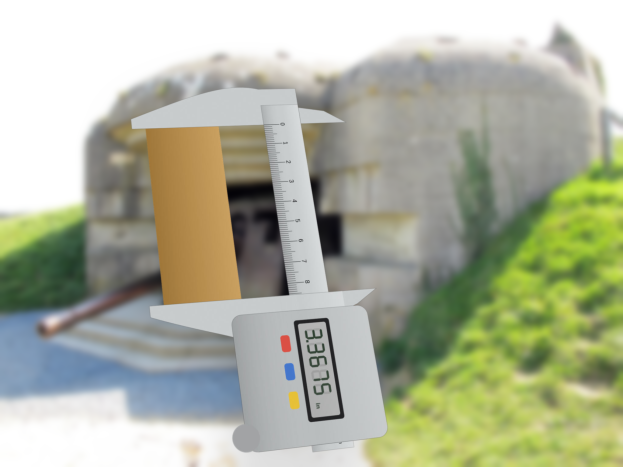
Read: 3.3675,in
